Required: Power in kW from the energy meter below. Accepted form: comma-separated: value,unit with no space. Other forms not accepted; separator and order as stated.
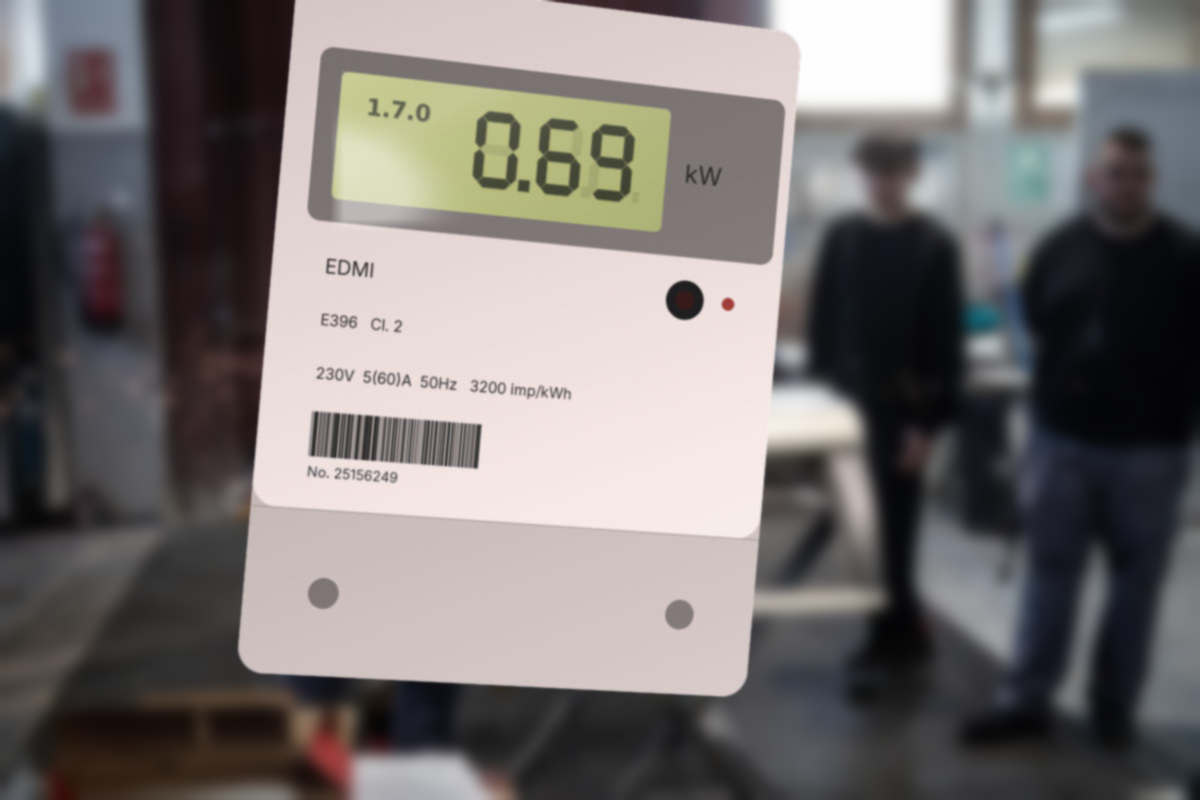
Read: 0.69,kW
